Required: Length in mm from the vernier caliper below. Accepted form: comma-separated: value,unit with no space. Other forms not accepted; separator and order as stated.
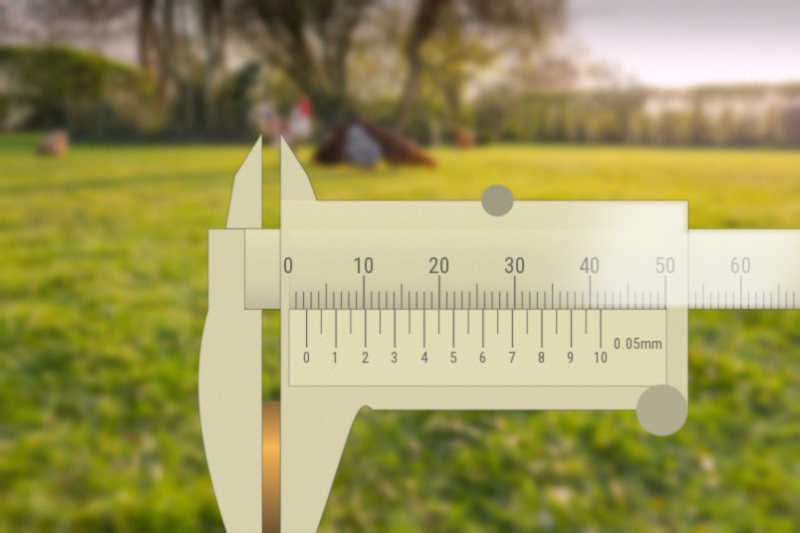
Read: 2.4,mm
